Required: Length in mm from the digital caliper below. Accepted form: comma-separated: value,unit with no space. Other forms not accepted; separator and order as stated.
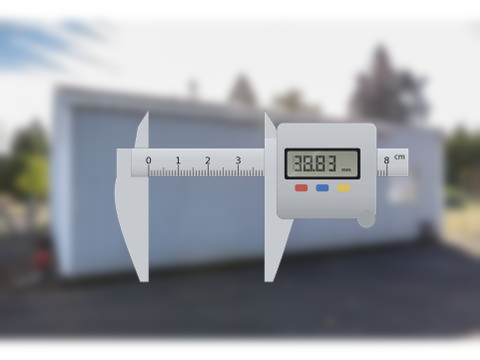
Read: 38.83,mm
